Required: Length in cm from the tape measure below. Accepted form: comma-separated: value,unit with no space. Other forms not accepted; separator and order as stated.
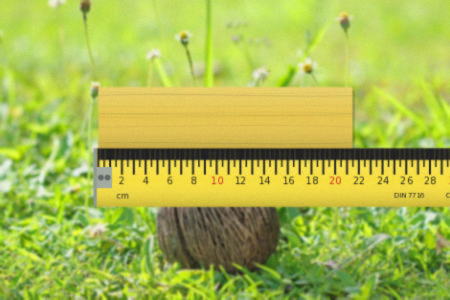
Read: 21.5,cm
